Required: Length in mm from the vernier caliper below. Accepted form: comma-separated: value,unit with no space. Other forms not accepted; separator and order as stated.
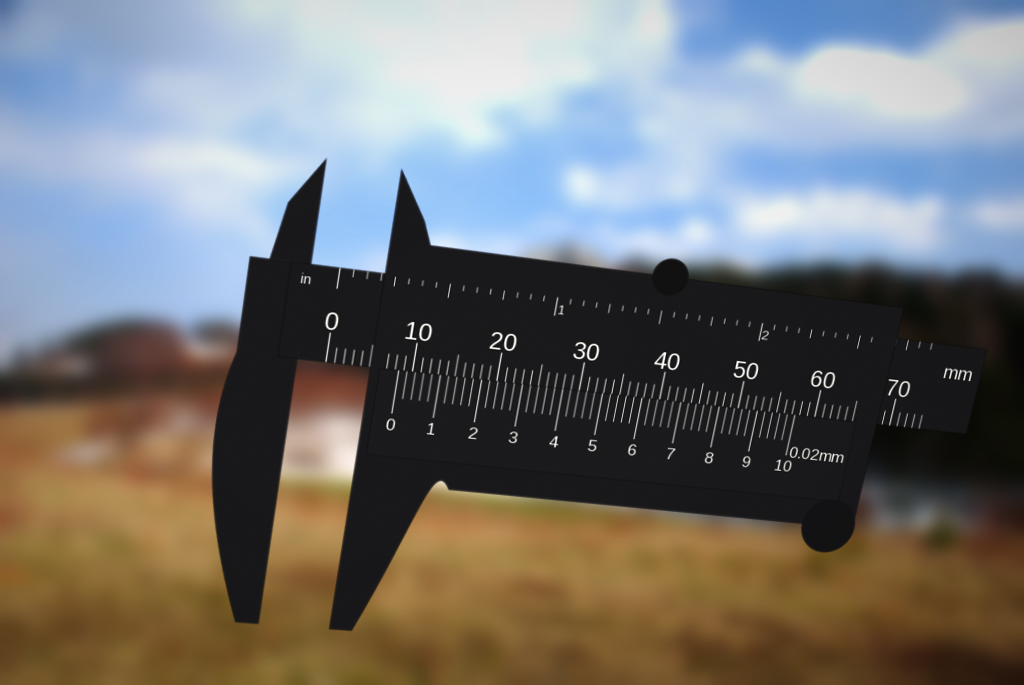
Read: 8.4,mm
